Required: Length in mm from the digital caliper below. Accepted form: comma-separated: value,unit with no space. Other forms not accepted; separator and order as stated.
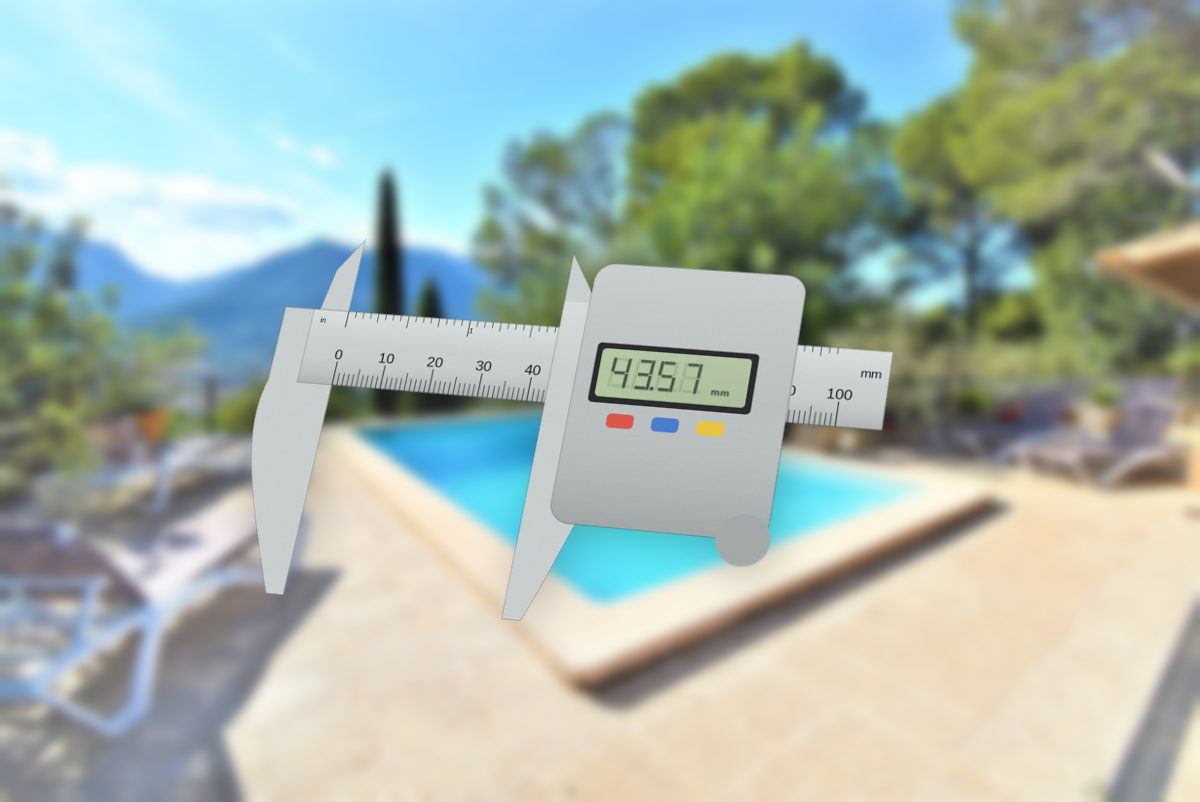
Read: 43.57,mm
